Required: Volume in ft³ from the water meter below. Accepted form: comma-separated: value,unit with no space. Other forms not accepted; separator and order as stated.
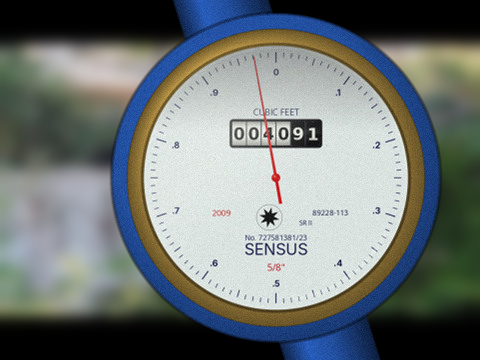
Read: 4090.97,ft³
